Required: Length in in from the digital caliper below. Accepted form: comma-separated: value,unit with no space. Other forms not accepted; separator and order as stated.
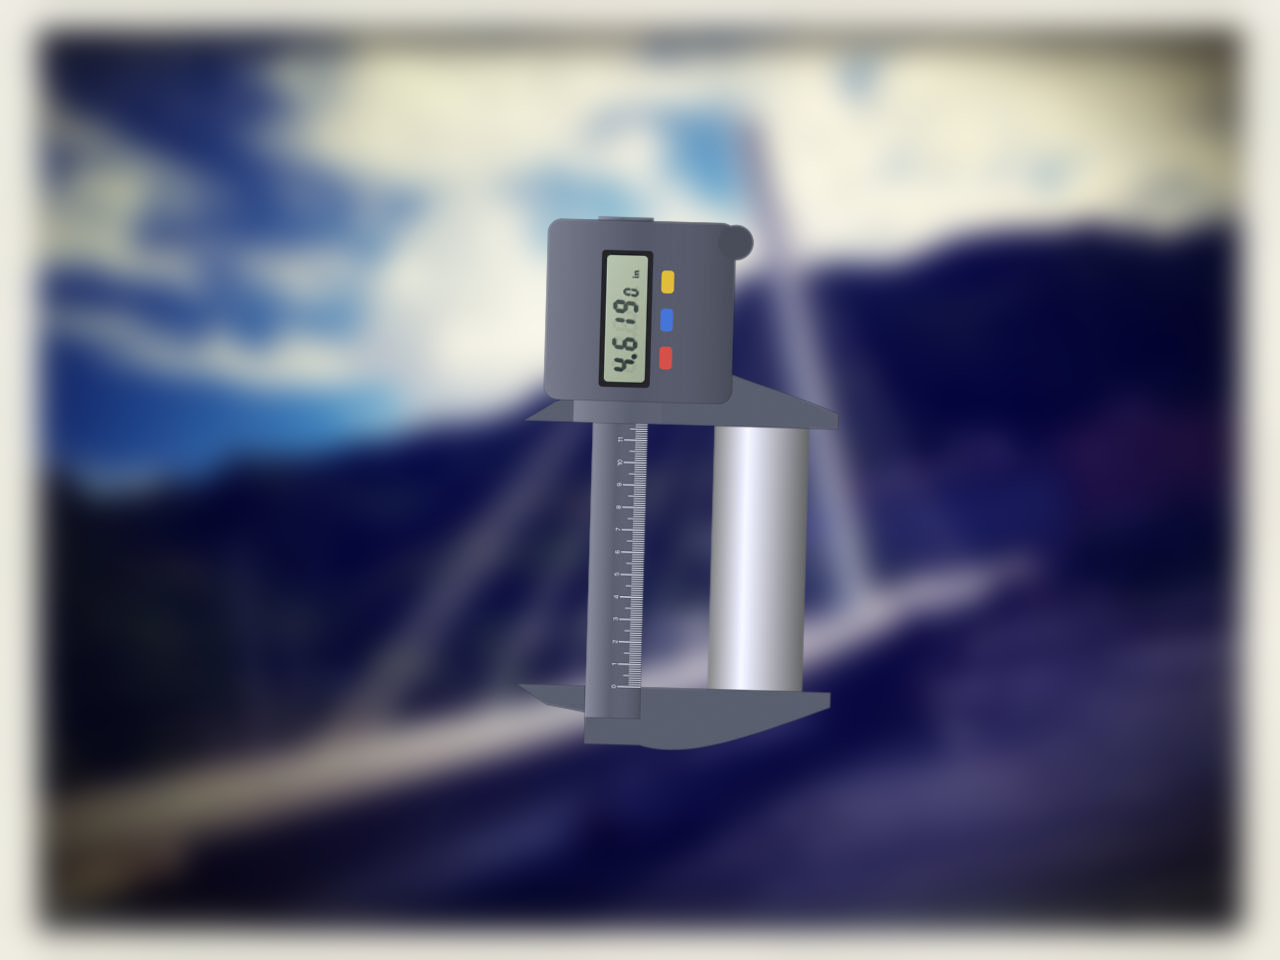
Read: 4.6190,in
